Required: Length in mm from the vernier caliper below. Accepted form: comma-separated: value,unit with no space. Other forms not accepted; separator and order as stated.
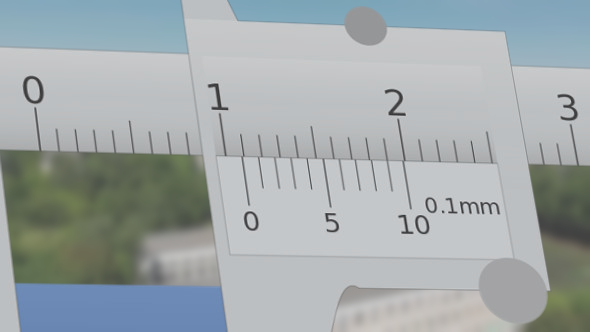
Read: 10.9,mm
